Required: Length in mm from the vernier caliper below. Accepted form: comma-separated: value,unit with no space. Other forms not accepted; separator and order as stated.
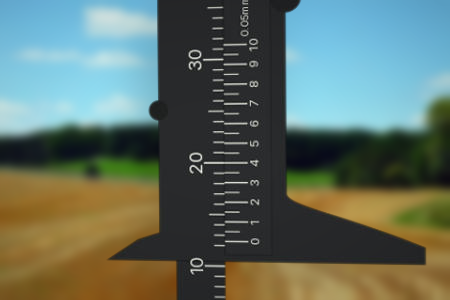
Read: 12.4,mm
